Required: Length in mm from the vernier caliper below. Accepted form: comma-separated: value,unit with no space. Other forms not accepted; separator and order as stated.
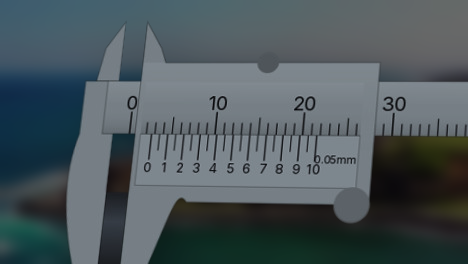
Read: 2.6,mm
